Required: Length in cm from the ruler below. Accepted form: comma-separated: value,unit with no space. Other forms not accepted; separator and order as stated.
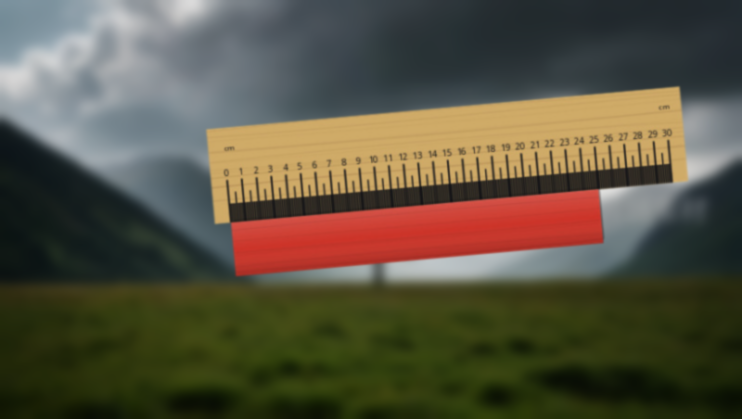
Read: 25,cm
